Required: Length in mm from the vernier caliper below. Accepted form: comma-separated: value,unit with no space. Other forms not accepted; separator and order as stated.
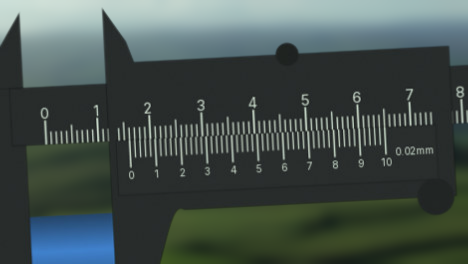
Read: 16.0,mm
